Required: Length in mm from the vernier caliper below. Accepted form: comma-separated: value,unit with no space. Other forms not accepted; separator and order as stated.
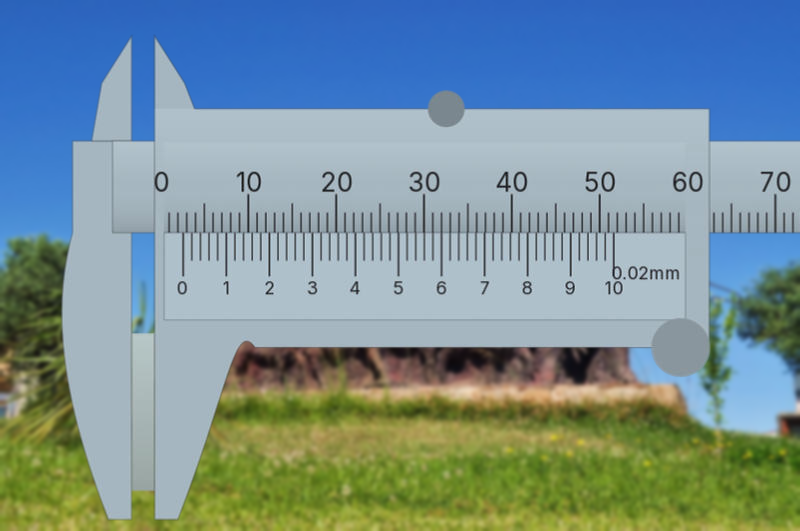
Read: 2.6,mm
